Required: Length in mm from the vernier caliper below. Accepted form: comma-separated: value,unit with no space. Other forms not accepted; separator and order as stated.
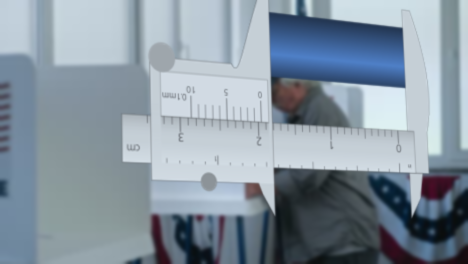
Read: 19.6,mm
